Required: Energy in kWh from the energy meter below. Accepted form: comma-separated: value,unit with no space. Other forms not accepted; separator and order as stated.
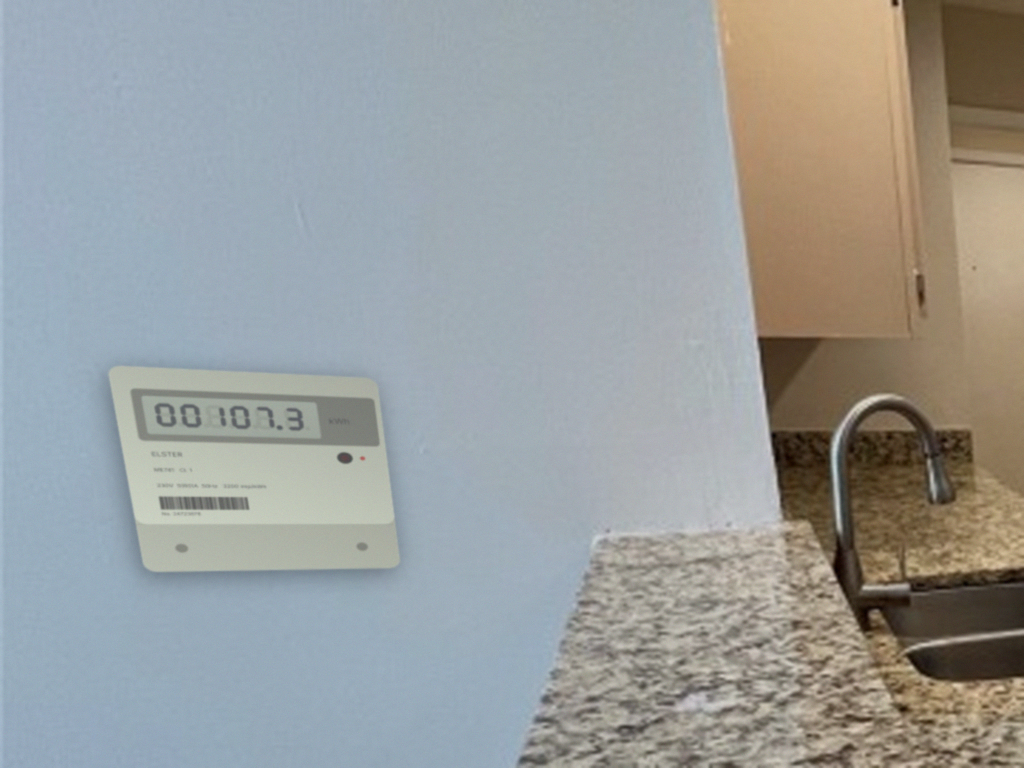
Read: 107.3,kWh
